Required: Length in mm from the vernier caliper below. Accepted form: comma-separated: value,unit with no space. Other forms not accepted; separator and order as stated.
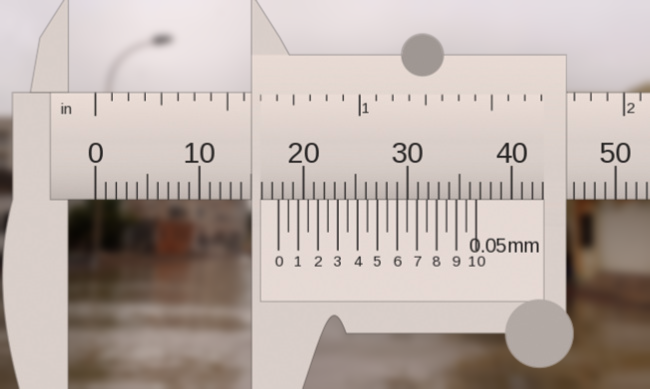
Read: 17.6,mm
